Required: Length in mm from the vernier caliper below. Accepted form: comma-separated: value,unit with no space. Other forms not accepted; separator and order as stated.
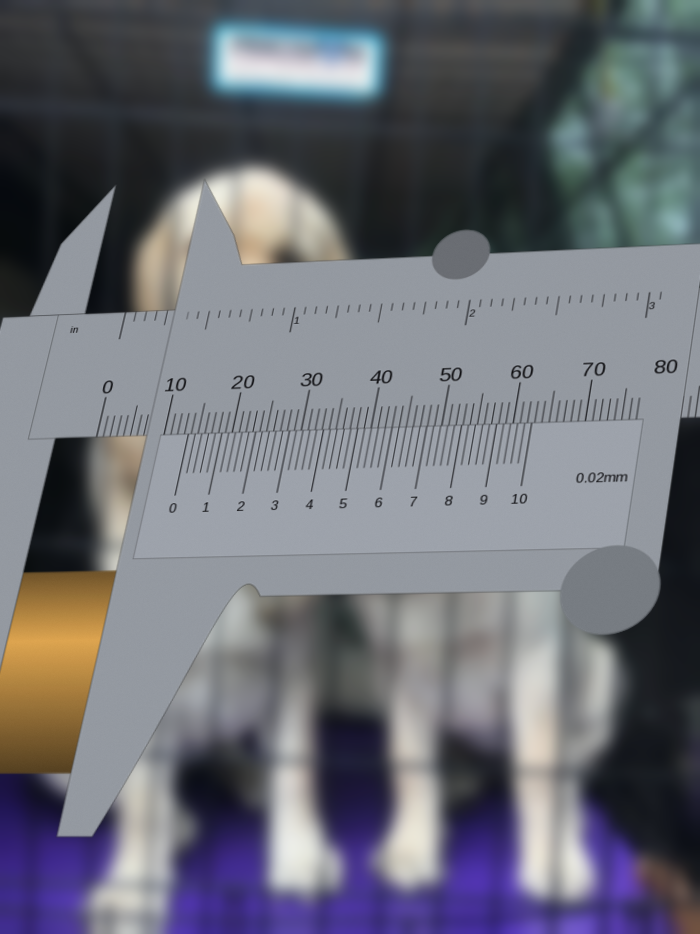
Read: 13.6,mm
